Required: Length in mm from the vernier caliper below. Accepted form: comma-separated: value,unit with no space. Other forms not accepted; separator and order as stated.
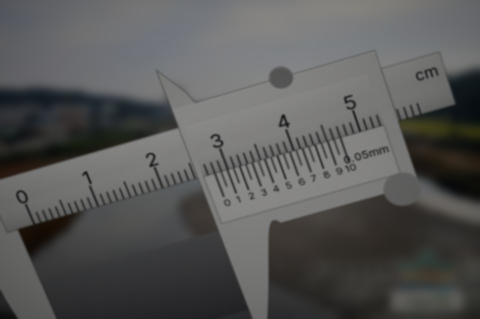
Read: 28.0,mm
